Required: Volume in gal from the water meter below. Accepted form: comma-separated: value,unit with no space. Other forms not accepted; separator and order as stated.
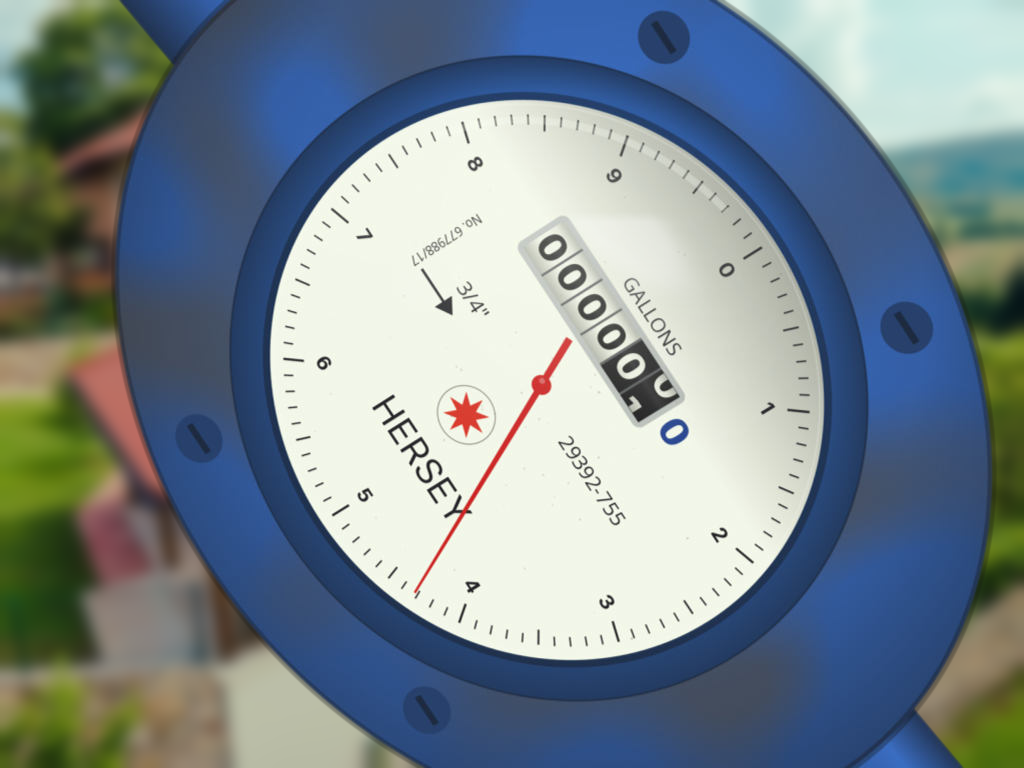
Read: 4.3,gal
